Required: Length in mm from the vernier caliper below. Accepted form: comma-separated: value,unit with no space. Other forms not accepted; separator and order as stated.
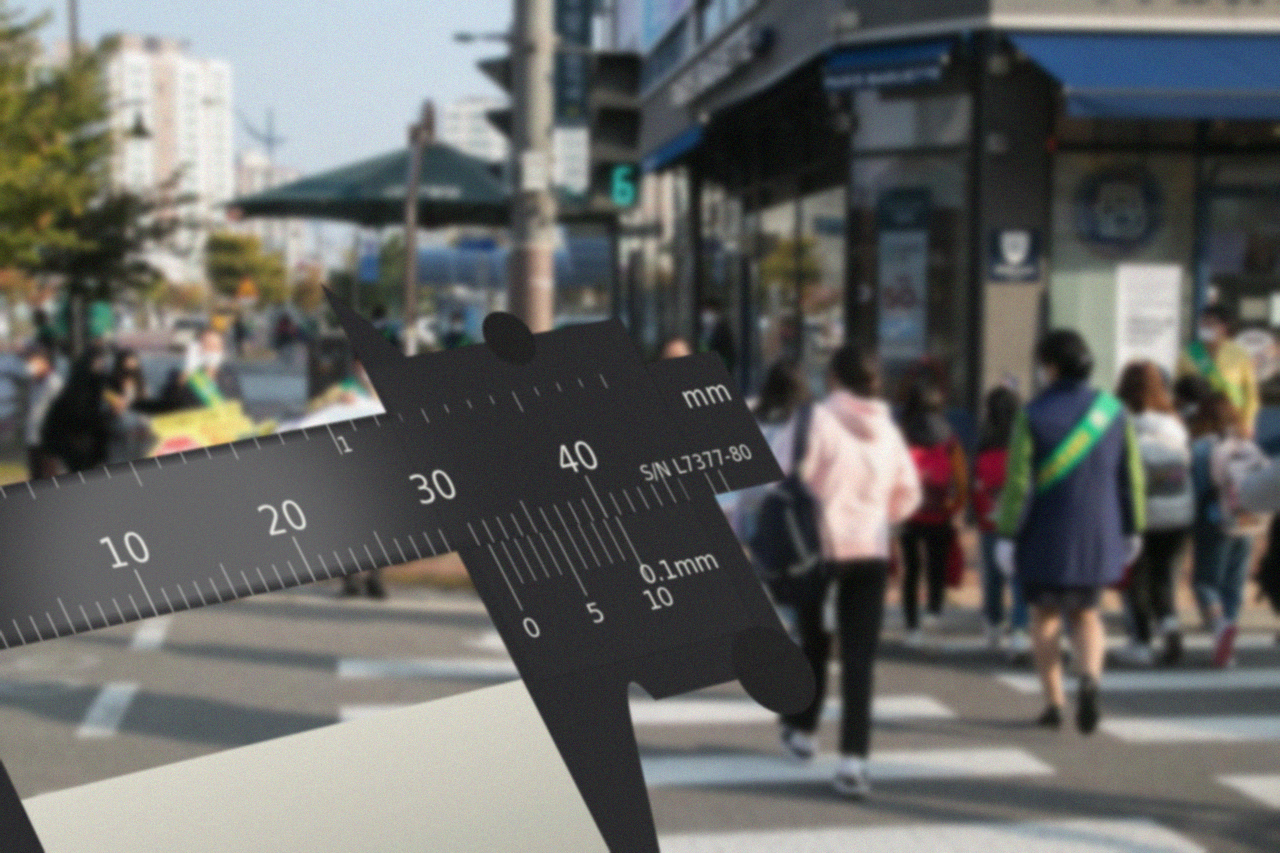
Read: 31.6,mm
